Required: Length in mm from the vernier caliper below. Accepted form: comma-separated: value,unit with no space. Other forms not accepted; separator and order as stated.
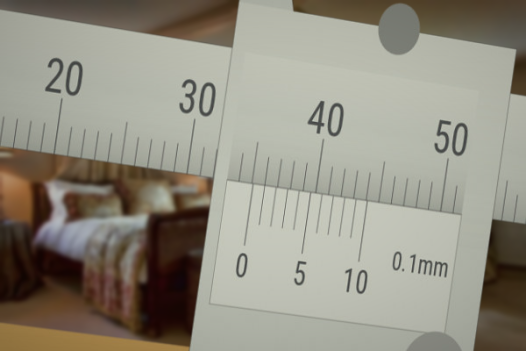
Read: 35.1,mm
